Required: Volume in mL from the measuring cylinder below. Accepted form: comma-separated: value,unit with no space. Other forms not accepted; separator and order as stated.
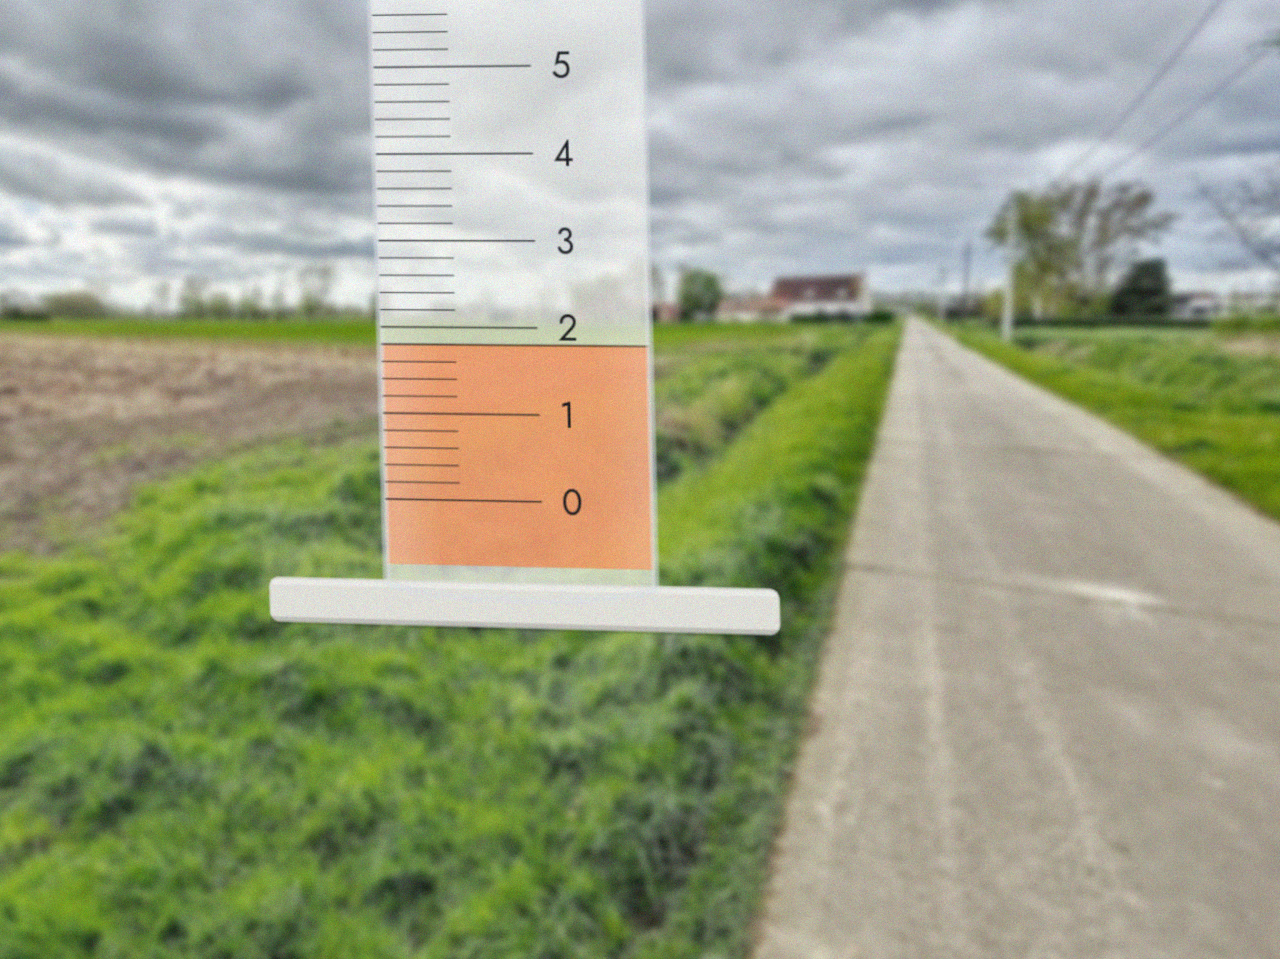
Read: 1.8,mL
